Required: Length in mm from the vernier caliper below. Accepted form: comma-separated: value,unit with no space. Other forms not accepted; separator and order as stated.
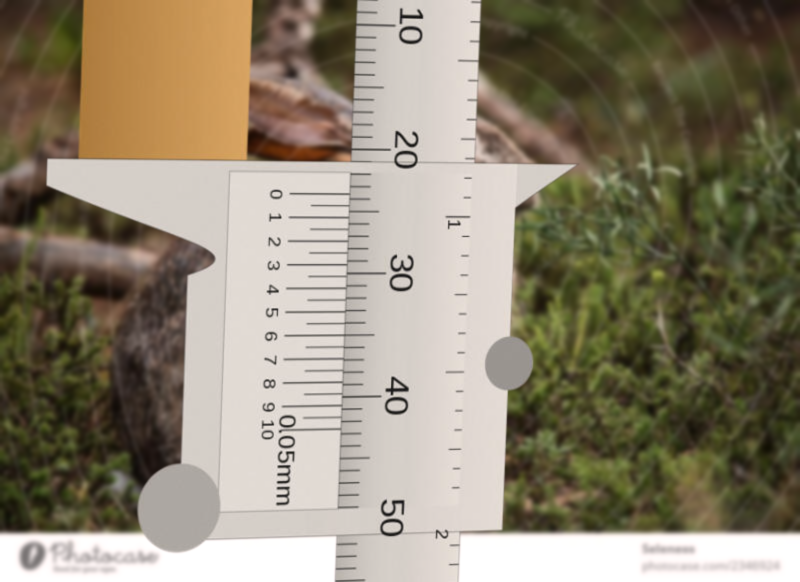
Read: 23.6,mm
